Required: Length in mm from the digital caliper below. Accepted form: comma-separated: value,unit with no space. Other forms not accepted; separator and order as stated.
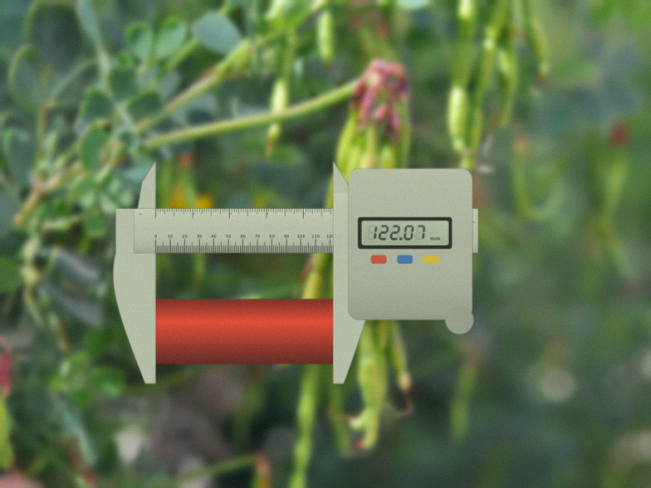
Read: 122.07,mm
